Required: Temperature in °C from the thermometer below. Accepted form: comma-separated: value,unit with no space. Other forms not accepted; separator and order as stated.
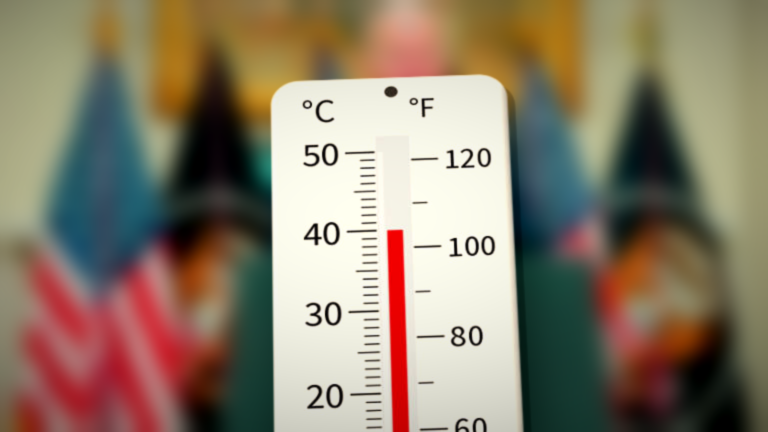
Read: 40,°C
